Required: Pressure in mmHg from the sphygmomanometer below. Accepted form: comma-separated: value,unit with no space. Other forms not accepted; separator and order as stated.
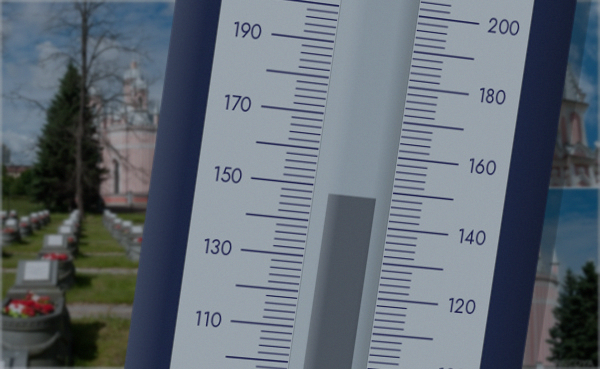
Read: 148,mmHg
